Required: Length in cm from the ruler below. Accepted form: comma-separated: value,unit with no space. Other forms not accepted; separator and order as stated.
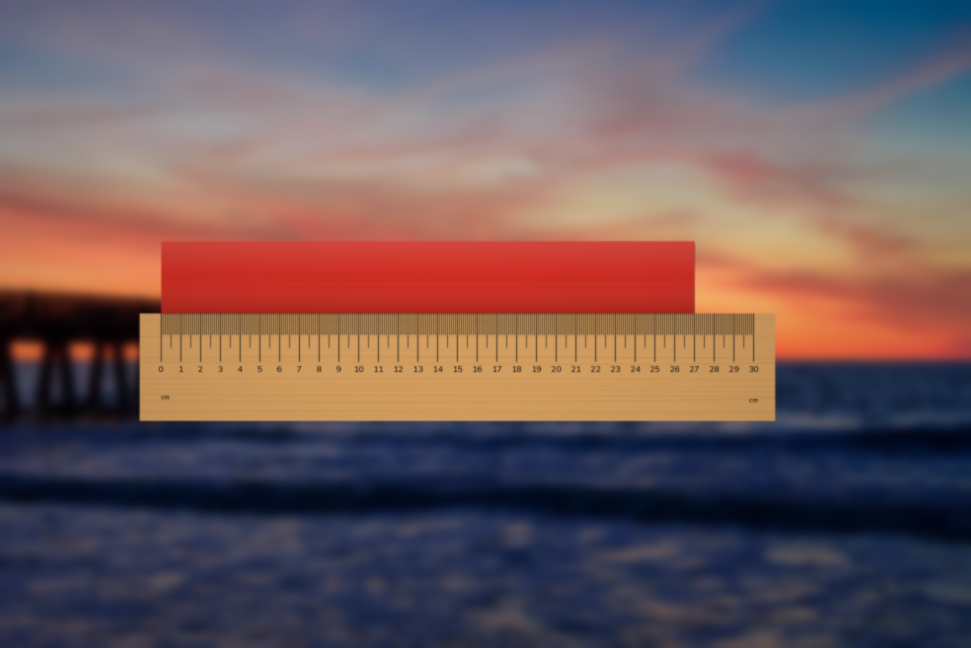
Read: 27,cm
